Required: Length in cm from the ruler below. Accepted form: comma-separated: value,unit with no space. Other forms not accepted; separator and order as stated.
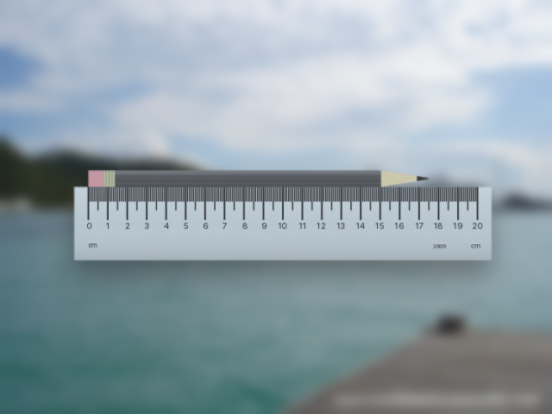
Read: 17.5,cm
